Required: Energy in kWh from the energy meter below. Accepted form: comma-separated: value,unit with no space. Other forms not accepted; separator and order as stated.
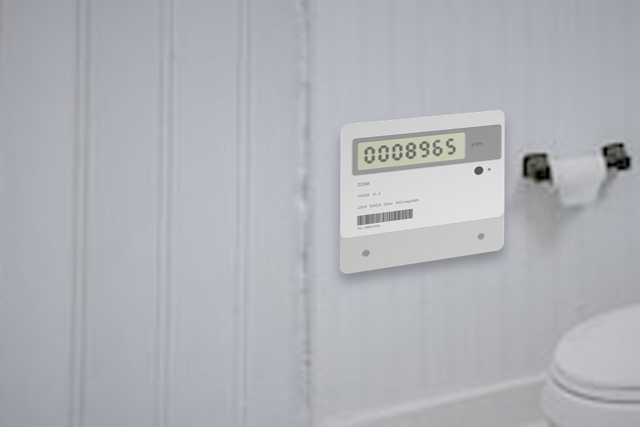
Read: 8965,kWh
